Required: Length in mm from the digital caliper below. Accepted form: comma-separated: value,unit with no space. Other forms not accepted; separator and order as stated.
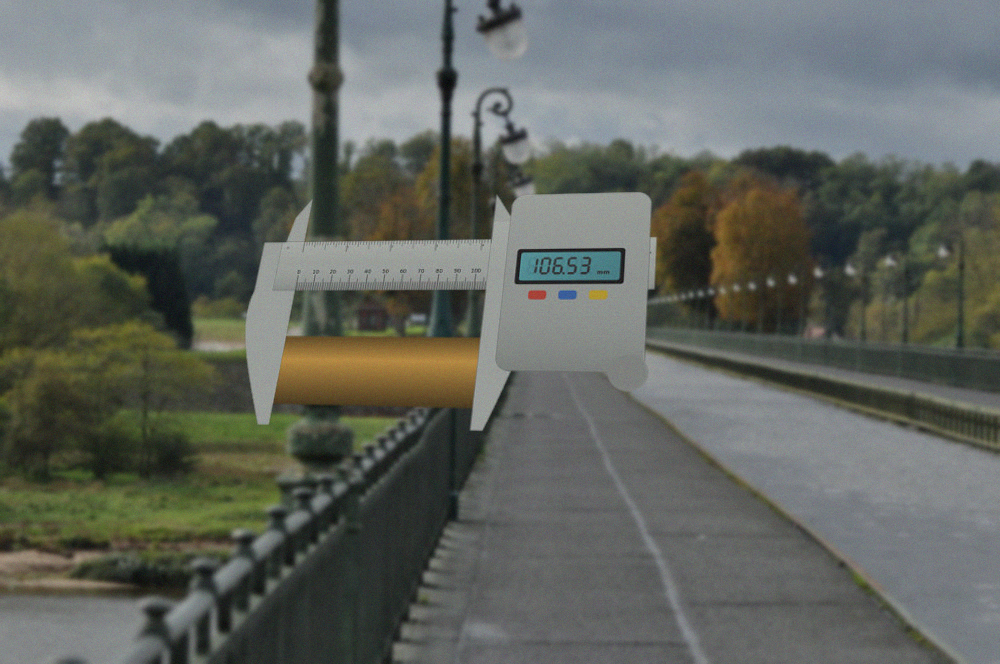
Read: 106.53,mm
